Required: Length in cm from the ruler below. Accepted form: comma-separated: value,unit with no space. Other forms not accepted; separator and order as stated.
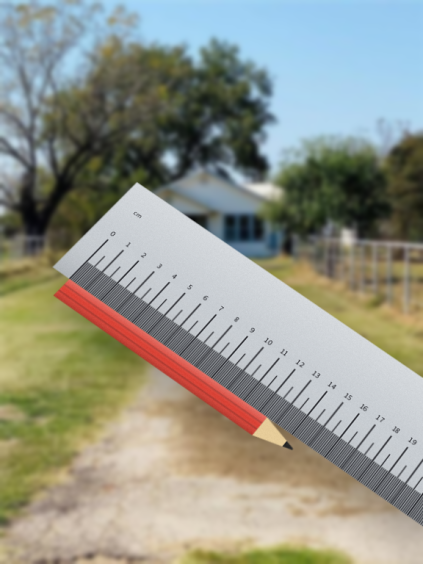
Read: 14.5,cm
